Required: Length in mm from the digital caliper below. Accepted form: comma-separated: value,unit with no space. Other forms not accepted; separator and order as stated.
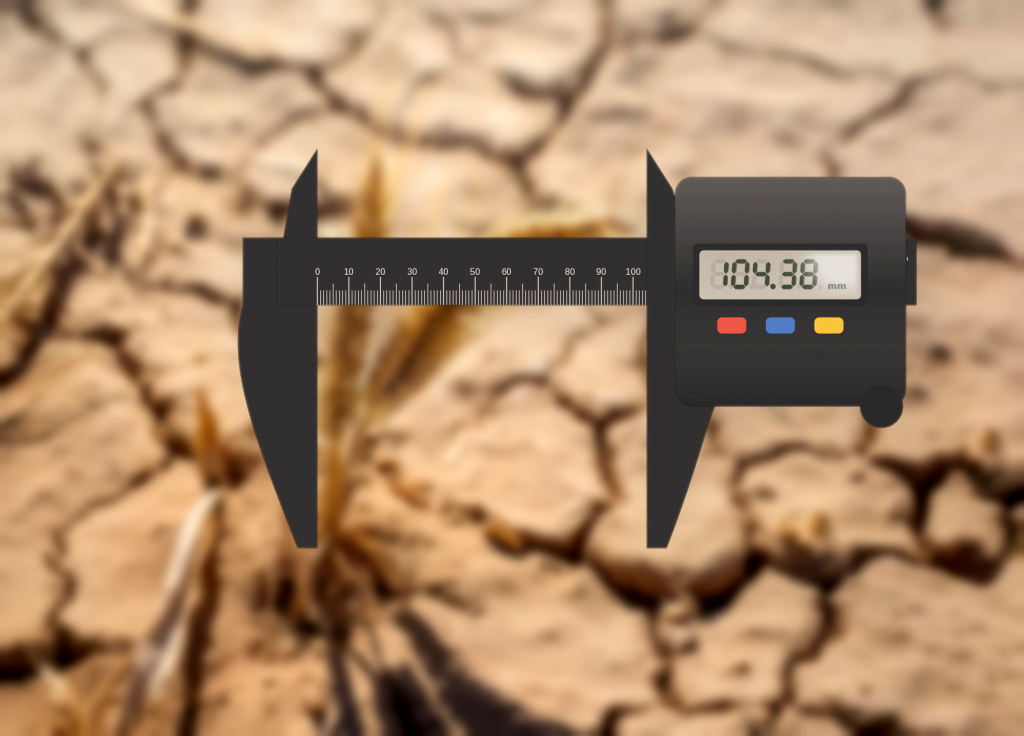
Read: 104.38,mm
